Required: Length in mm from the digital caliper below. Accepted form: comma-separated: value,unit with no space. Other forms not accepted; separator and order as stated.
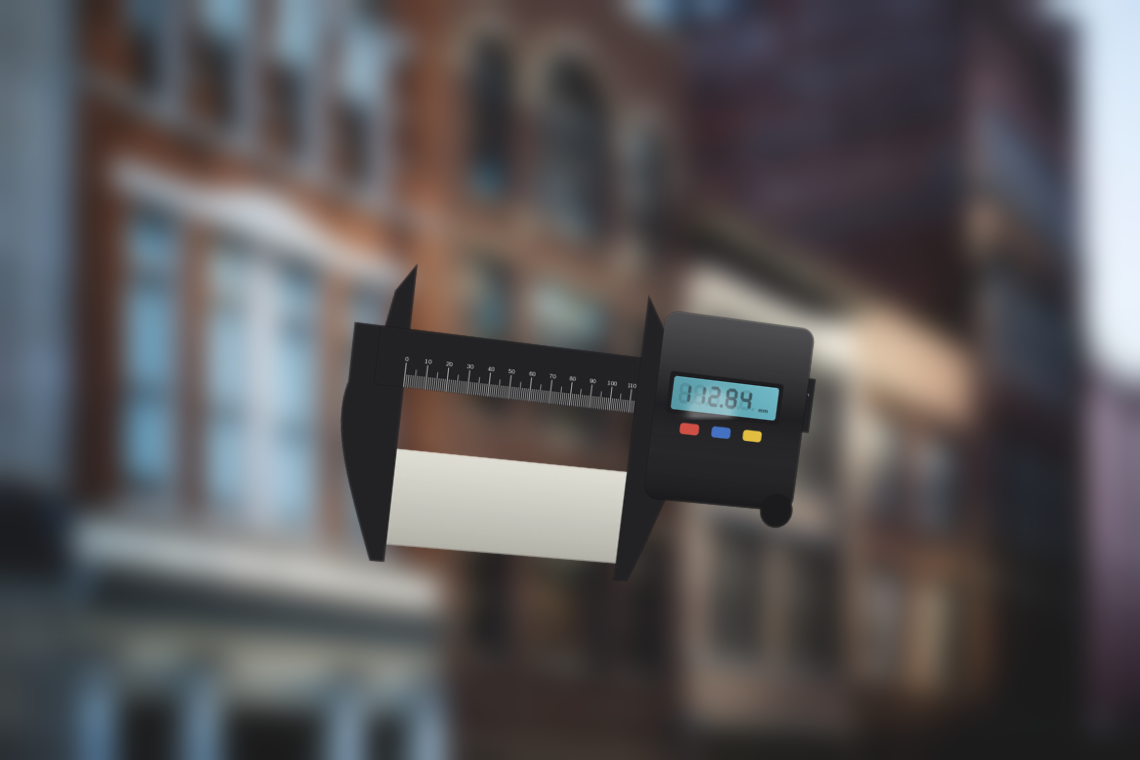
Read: 112.84,mm
